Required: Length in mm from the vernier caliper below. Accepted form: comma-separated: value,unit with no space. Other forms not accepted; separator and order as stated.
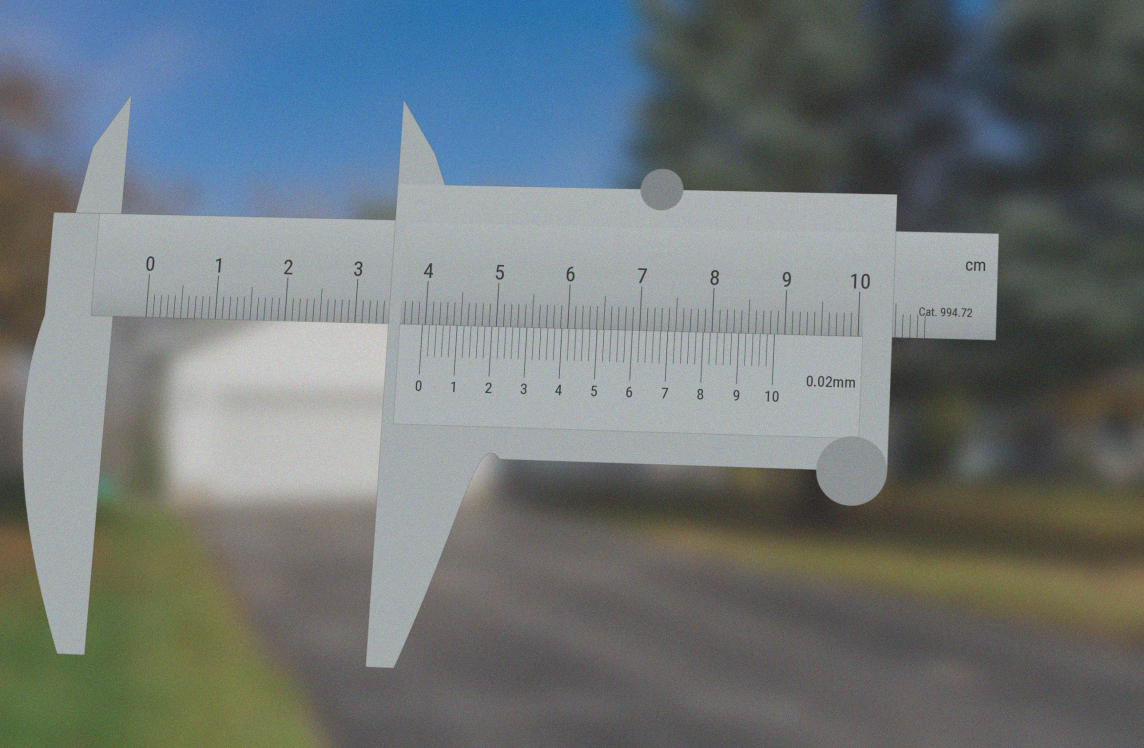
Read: 39.6,mm
